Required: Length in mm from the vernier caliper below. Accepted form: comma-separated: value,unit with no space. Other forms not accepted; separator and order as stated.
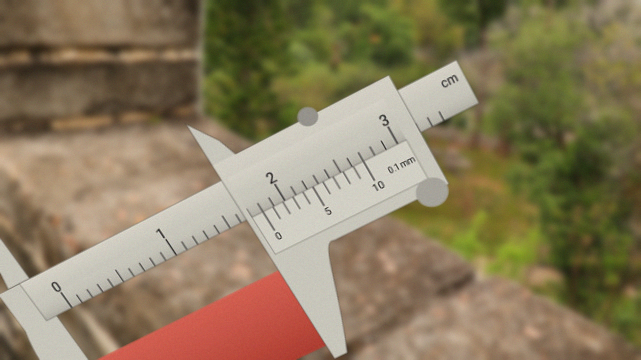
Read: 18.0,mm
